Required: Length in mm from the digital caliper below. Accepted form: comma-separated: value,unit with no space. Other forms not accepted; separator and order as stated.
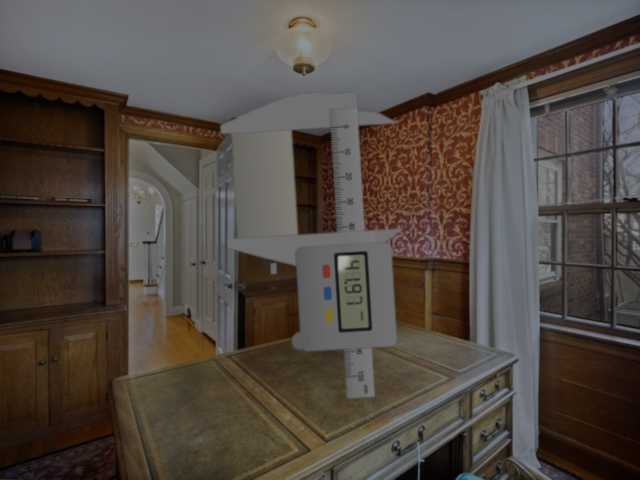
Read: 41.97,mm
